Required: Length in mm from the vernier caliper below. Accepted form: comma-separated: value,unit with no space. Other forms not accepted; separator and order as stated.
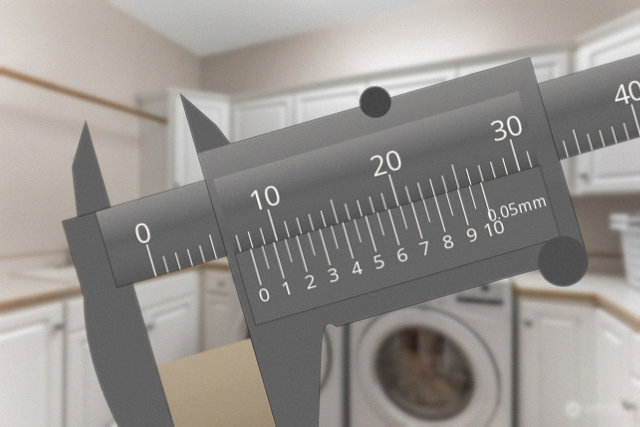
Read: 7.8,mm
